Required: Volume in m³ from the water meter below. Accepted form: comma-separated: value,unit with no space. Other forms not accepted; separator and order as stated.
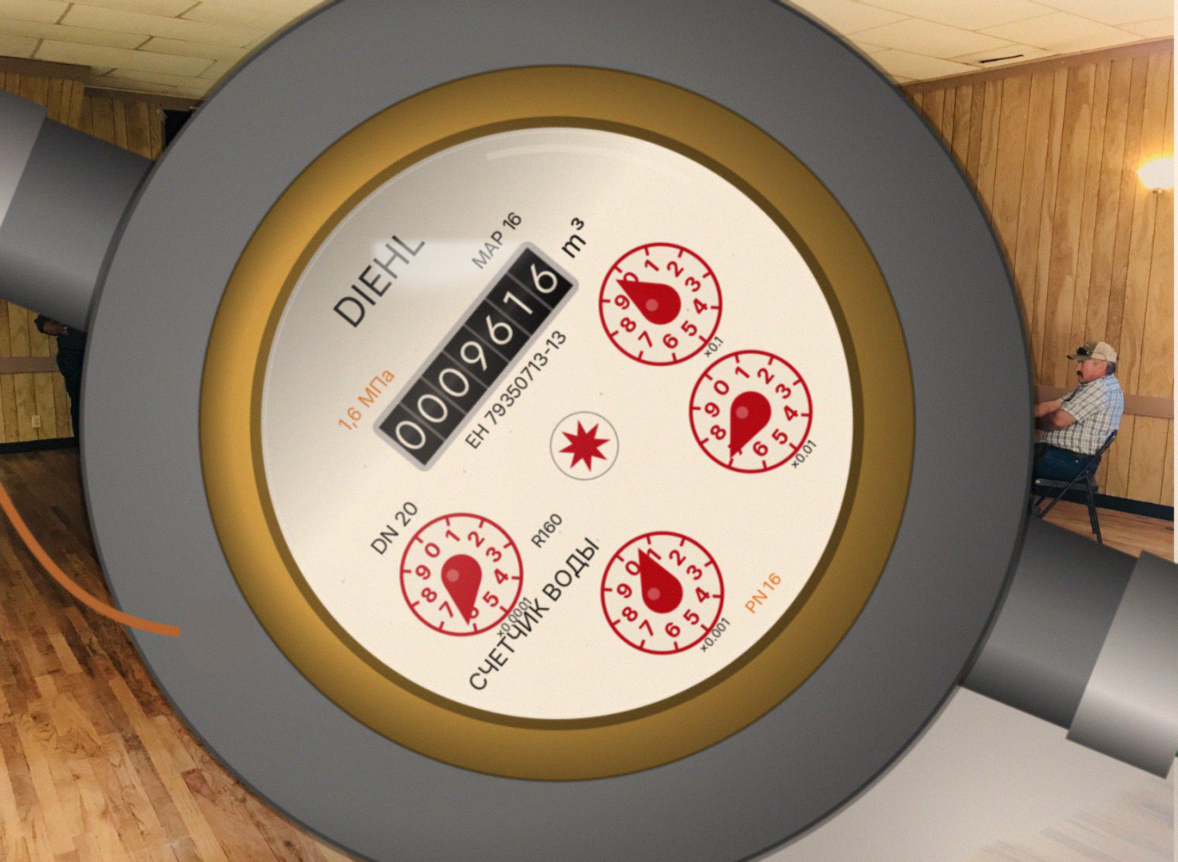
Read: 9615.9706,m³
